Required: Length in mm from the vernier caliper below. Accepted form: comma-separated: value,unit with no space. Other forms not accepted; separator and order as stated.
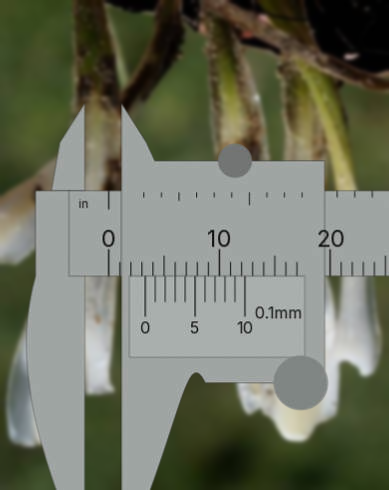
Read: 3.3,mm
